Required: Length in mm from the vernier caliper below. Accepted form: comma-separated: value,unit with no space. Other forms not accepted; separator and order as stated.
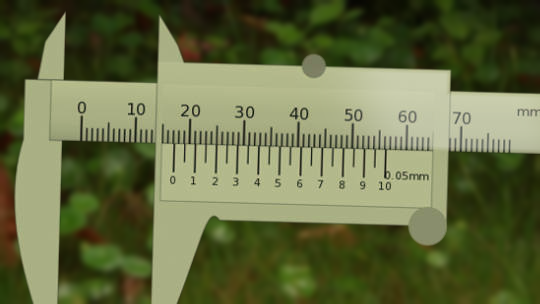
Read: 17.2,mm
